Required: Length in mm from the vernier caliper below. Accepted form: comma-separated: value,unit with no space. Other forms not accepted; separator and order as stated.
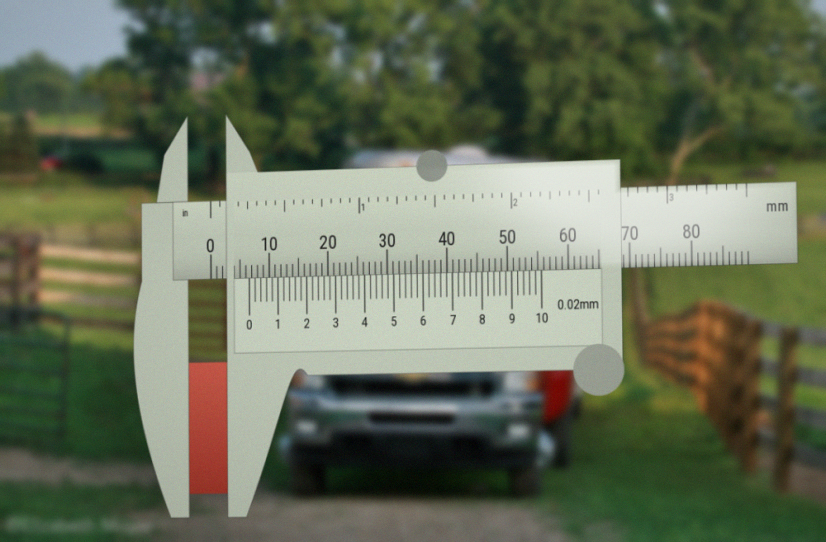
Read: 6.6,mm
